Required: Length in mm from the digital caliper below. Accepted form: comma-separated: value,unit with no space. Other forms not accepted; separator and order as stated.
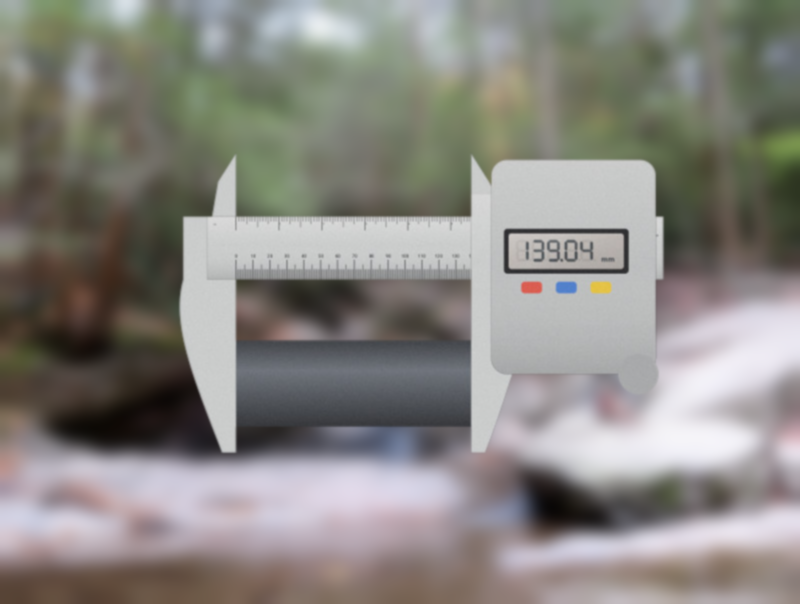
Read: 139.04,mm
